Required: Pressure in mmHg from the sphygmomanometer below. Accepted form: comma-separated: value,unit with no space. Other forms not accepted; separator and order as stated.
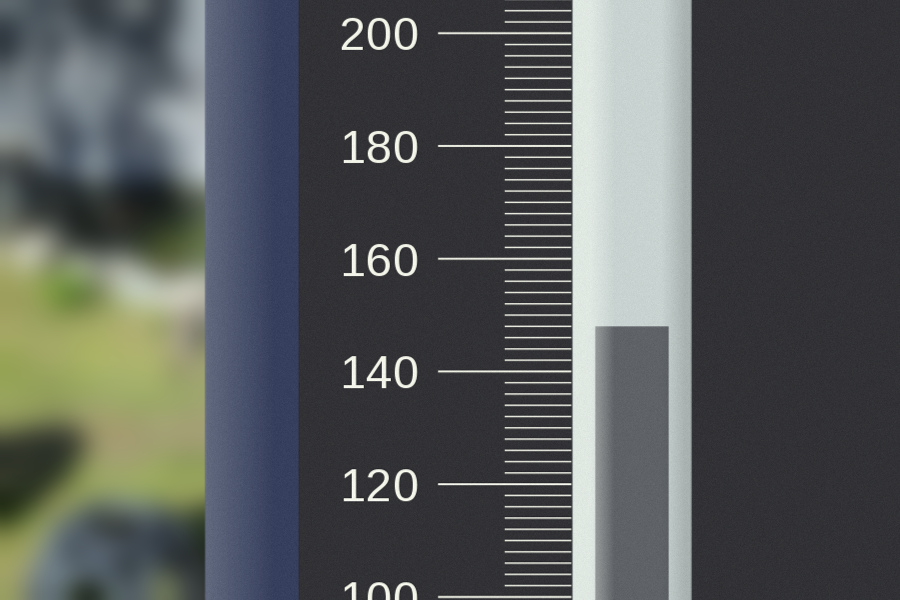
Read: 148,mmHg
